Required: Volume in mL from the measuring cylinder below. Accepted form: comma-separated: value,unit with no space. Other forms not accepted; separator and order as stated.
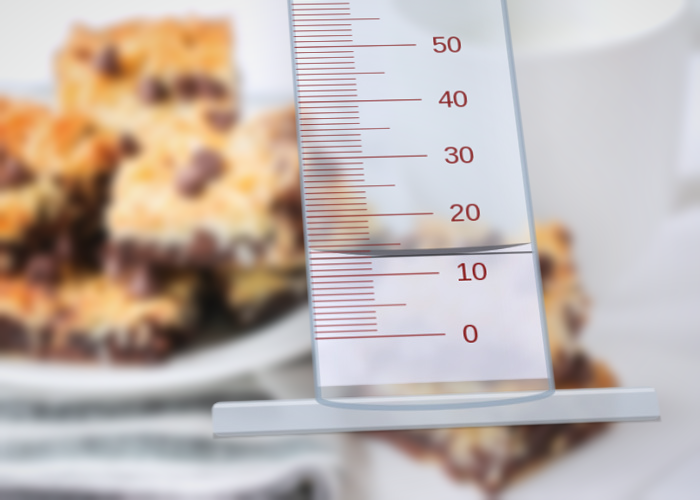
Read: 13,mL
